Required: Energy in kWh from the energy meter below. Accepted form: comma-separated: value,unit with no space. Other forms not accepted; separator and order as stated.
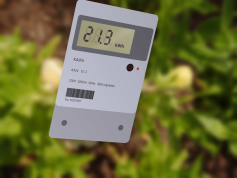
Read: 21.3,kWh
